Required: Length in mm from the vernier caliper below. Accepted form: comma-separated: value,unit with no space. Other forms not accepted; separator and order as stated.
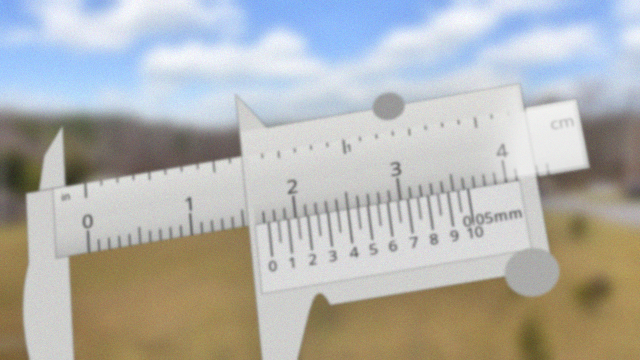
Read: 17.4,mm
